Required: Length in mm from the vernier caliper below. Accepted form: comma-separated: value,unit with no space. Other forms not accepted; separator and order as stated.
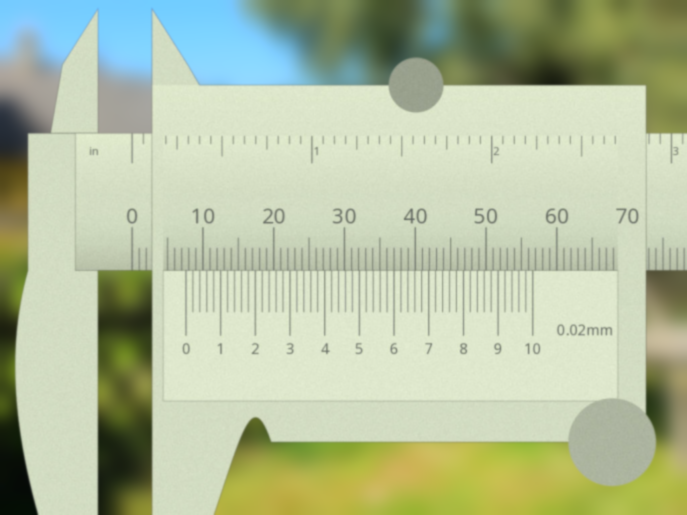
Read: 7.6,mm
